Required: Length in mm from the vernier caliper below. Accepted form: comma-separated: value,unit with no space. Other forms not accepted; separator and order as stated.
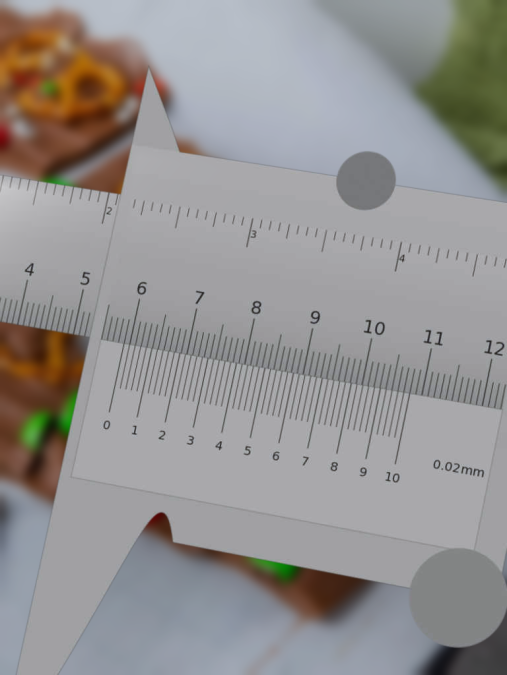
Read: 59.0,mm
